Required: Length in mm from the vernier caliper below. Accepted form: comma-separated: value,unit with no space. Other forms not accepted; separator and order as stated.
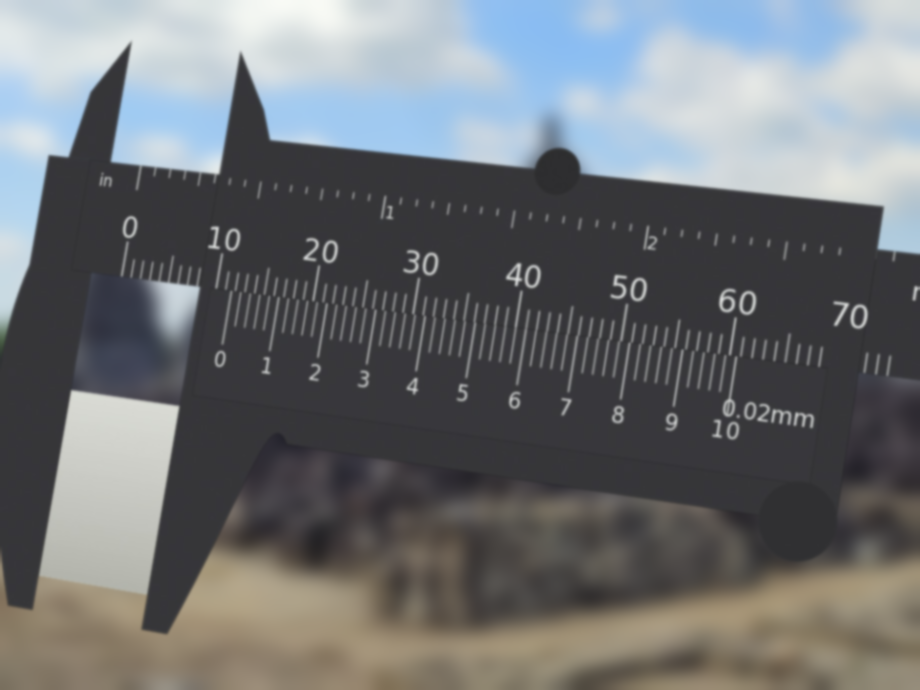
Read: 11.6,mm
